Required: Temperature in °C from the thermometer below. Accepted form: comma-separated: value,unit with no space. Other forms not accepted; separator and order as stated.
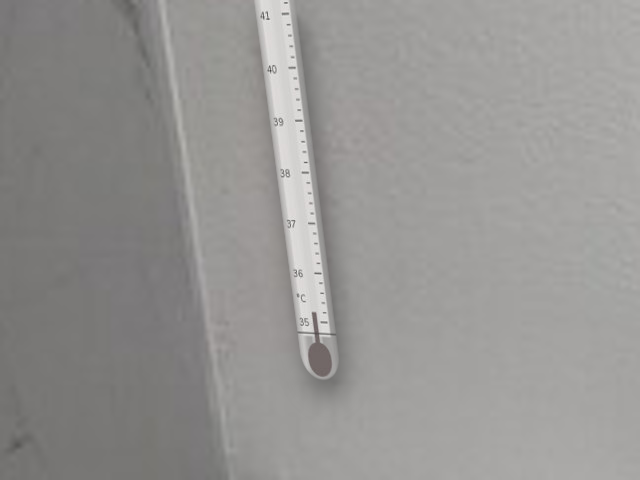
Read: 35.2,°C
